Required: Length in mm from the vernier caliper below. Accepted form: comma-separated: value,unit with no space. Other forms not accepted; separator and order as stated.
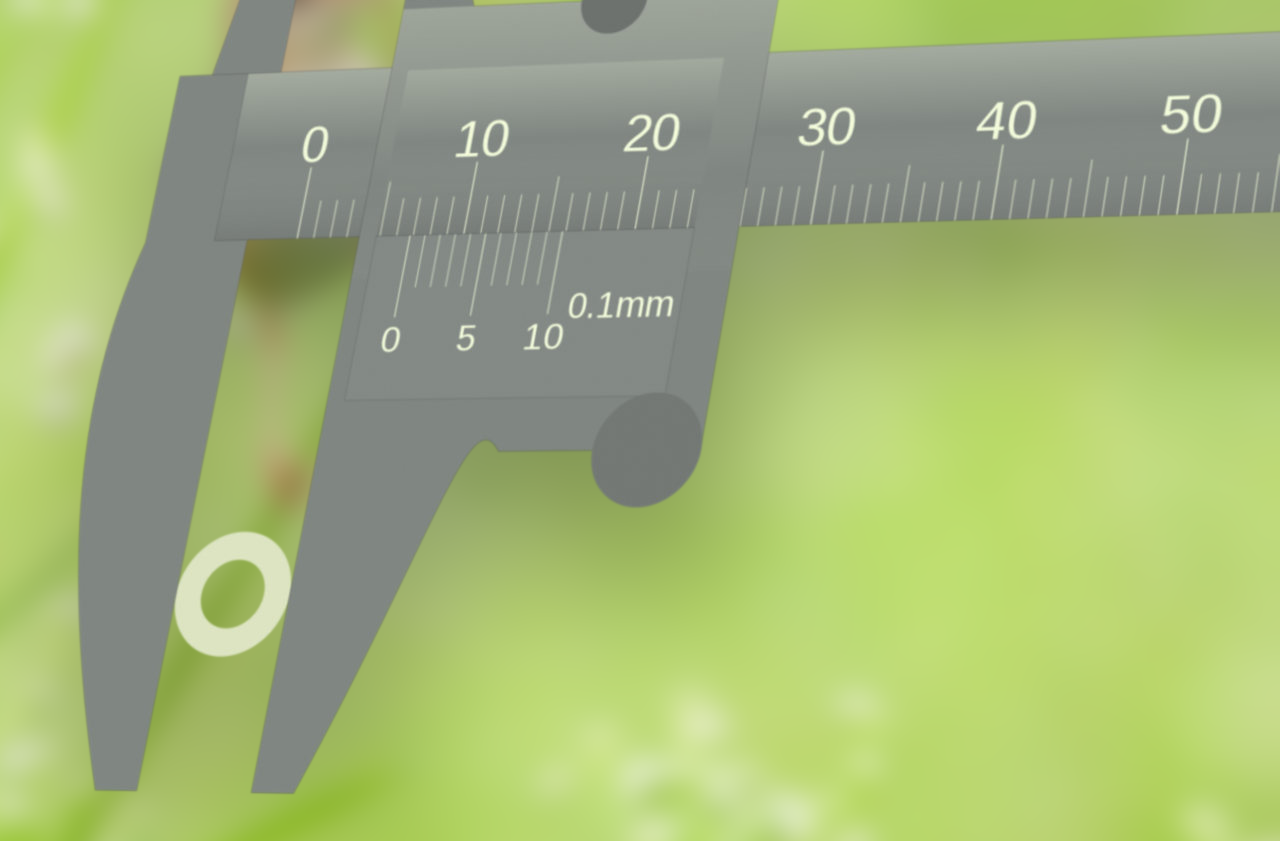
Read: 6.8,mm
